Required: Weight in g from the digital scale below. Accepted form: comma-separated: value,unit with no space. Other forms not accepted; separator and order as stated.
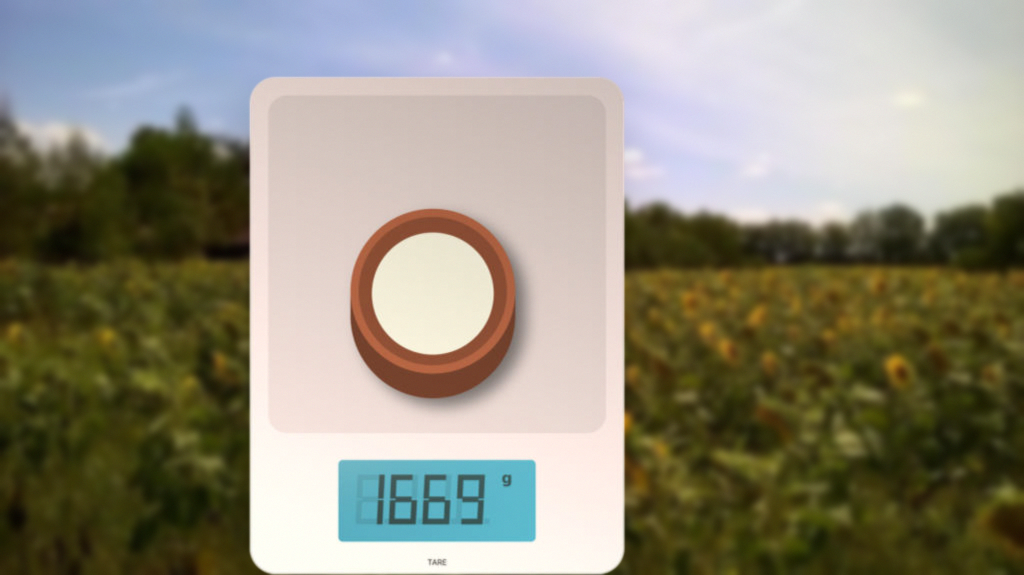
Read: 1669,g
